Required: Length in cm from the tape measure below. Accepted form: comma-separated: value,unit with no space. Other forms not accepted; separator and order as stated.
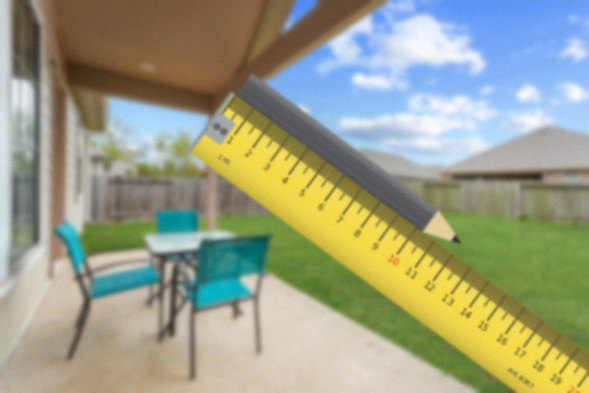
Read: 12,cm
